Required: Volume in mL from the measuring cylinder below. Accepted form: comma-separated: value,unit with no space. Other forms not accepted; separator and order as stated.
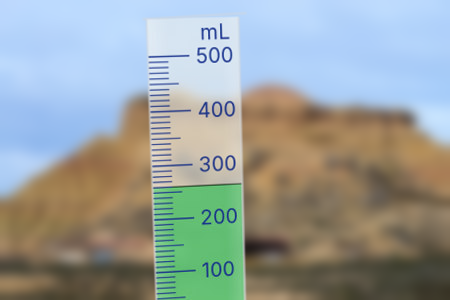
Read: 260,mL
